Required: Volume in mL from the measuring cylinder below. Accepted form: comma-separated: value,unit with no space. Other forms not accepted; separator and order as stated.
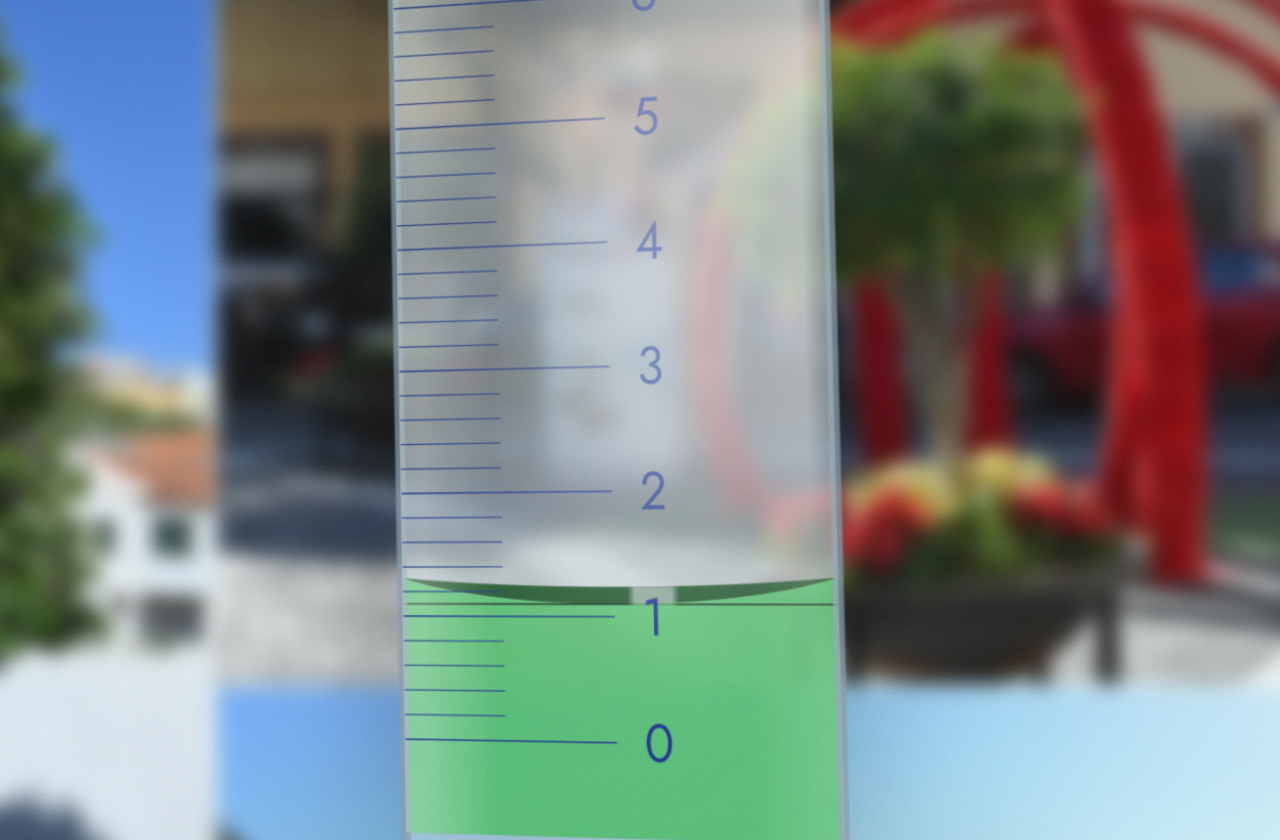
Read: 1.1,mL
